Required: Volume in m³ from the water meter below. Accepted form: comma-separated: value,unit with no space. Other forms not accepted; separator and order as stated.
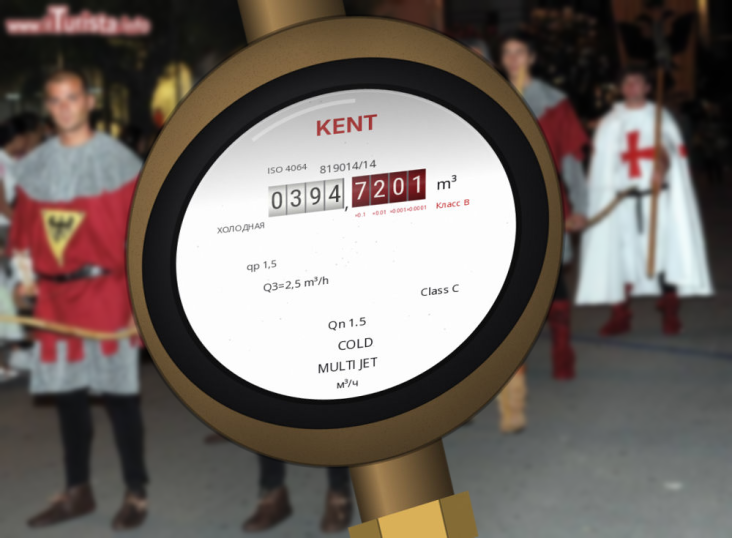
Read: 394.7201,m³
